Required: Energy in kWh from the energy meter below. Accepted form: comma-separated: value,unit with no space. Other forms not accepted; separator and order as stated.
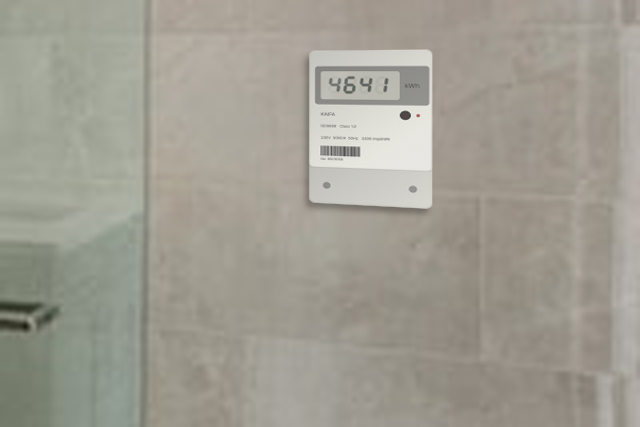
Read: 4641,kWh
